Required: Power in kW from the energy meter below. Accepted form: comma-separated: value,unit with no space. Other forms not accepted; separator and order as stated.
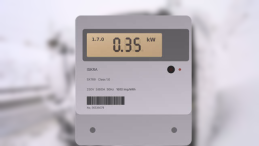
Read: 0.35,kW
